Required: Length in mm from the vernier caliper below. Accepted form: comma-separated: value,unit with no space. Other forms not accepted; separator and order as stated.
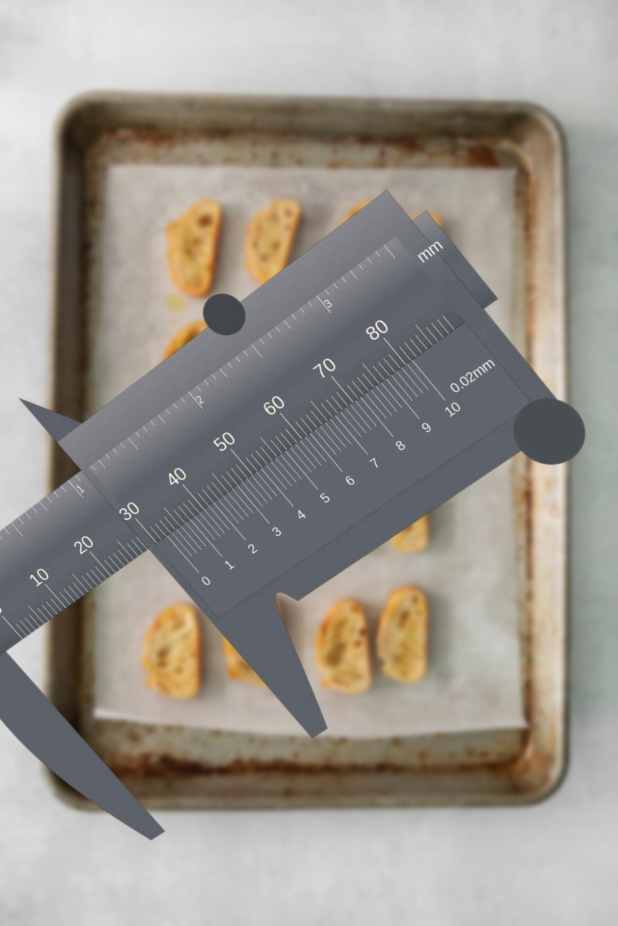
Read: 32.2,mm
